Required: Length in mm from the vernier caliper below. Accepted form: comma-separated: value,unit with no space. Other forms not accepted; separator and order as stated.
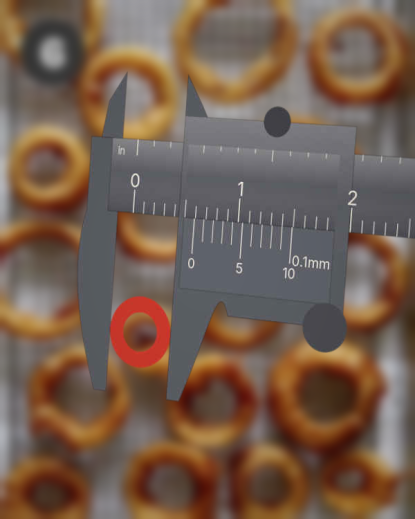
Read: 5.9,mm
